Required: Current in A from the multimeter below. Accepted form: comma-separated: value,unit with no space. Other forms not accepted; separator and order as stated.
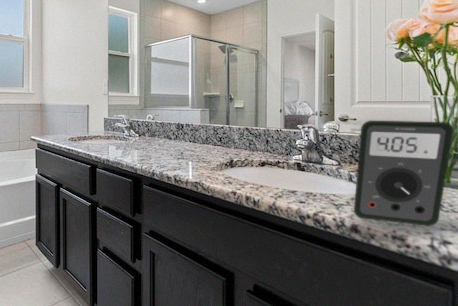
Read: 4.05,A
